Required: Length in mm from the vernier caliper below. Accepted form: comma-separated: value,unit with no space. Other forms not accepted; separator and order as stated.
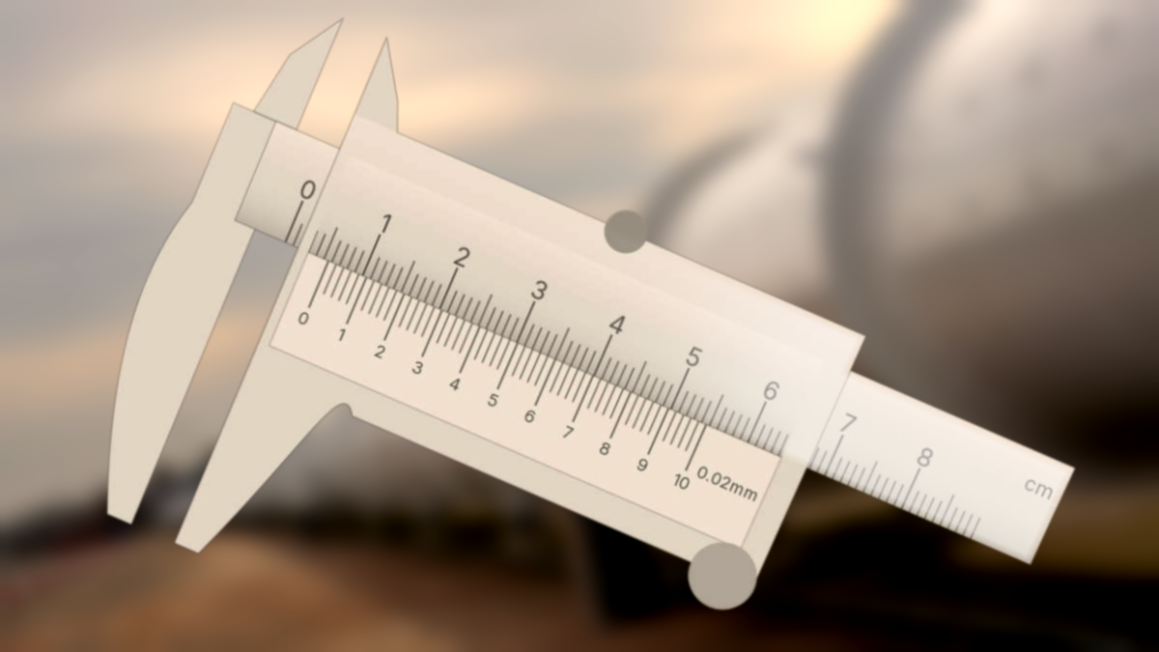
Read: 5.6,mm
